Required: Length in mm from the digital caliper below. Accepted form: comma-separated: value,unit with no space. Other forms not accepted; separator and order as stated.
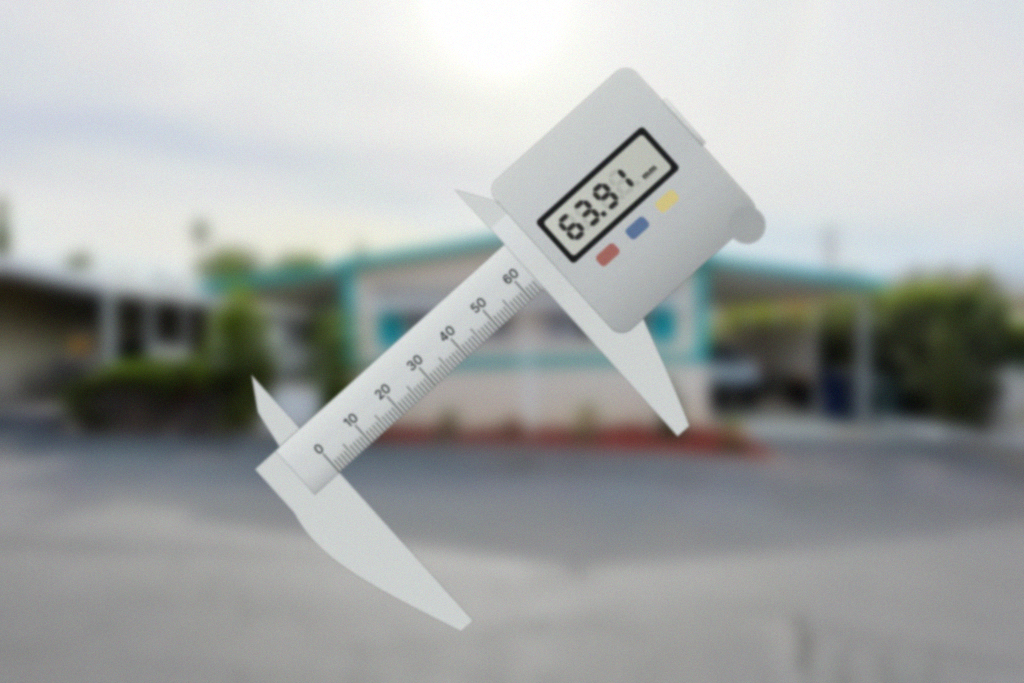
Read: 63.91,mm
